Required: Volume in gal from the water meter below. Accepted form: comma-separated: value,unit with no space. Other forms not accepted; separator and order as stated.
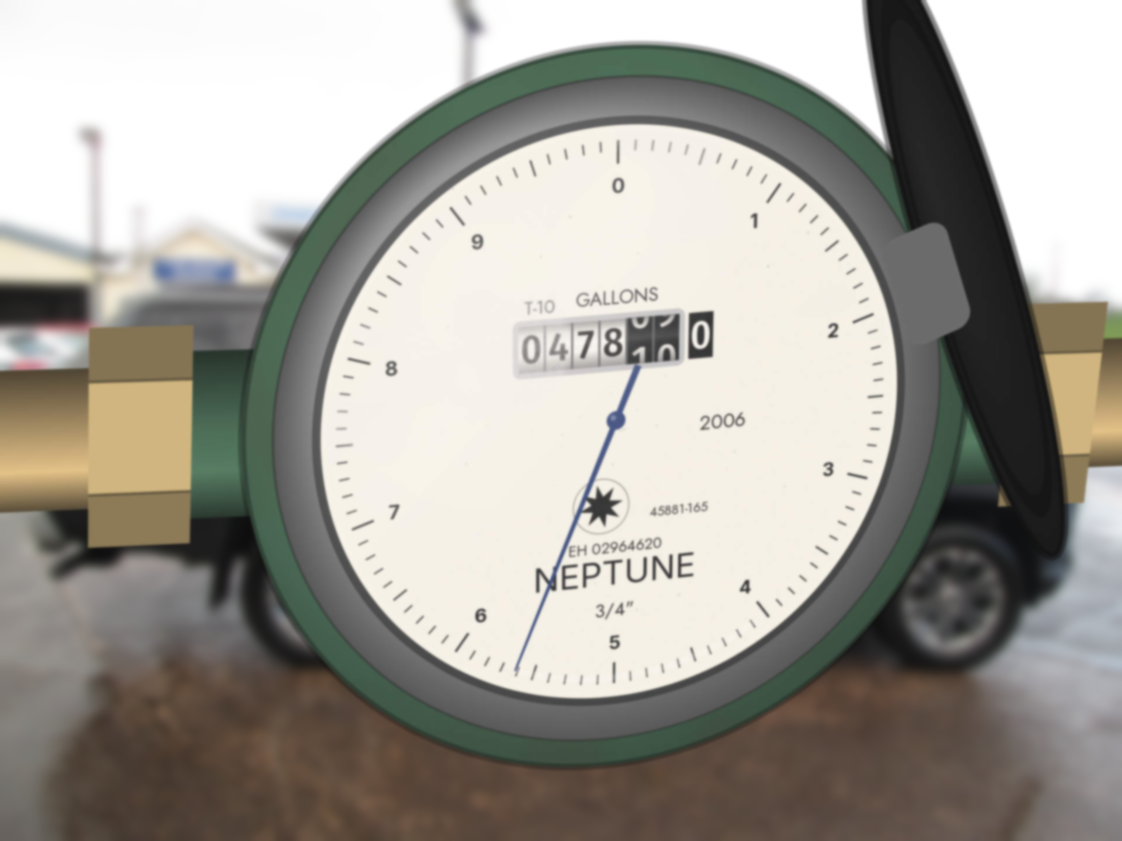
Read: 478095.6,gal
